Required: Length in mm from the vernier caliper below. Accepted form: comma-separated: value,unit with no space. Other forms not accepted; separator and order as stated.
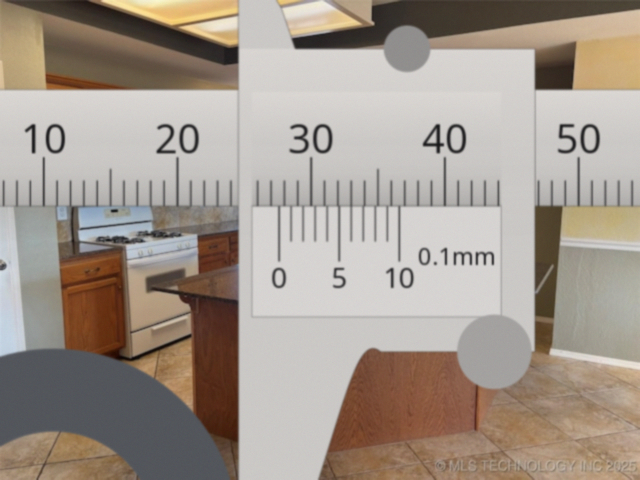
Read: 27.6,mm
